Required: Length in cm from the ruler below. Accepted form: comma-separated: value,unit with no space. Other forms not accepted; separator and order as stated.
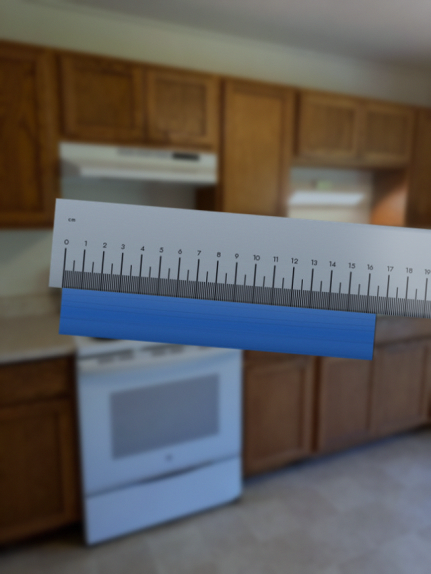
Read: 16.5,cm
